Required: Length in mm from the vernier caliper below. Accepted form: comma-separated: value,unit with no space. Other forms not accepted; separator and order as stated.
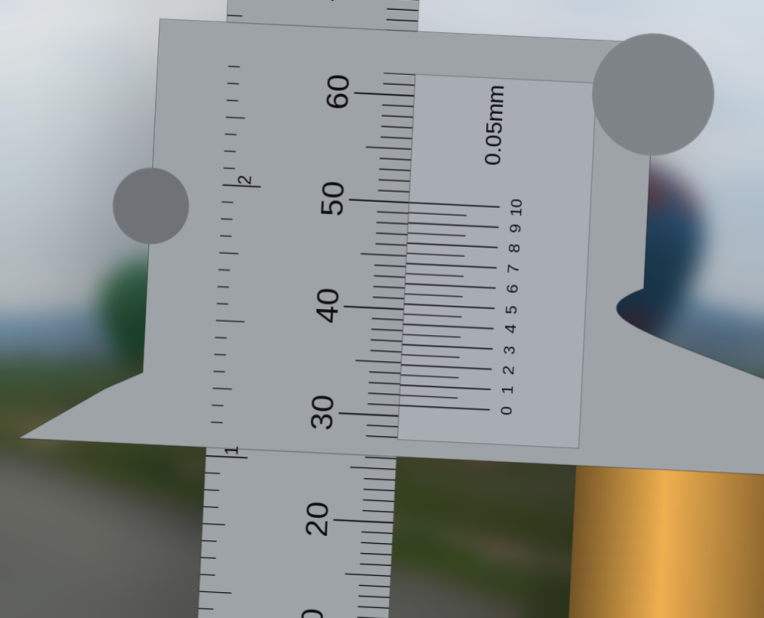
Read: 31.0,mm
